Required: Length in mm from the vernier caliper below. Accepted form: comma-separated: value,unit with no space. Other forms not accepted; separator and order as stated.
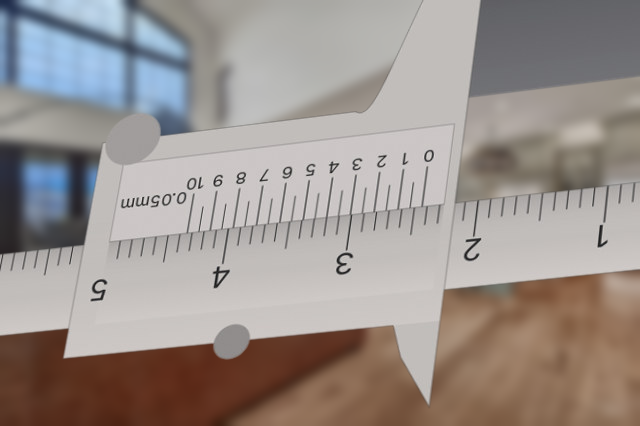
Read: 24.4,mm
